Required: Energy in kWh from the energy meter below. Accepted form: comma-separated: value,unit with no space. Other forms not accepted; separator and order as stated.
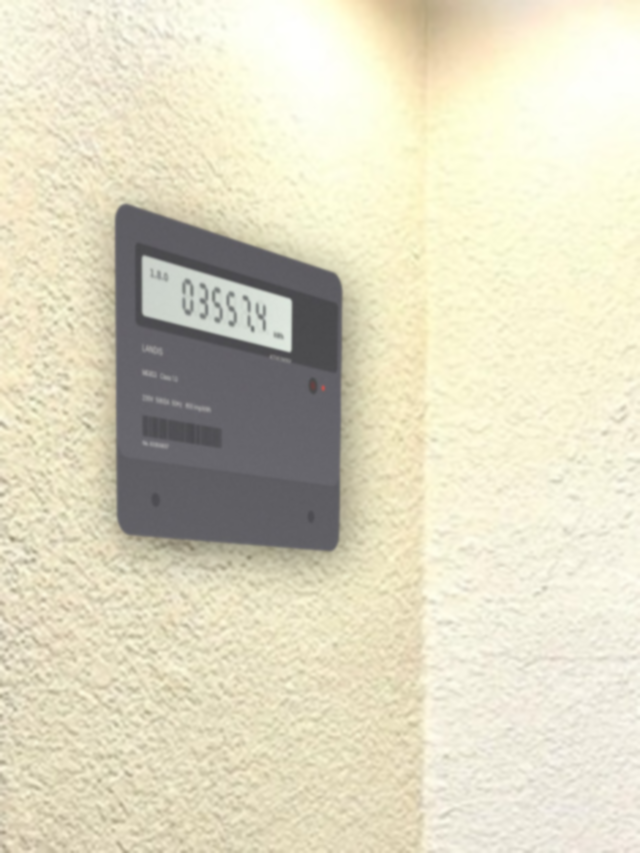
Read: 3557.4,kWh
